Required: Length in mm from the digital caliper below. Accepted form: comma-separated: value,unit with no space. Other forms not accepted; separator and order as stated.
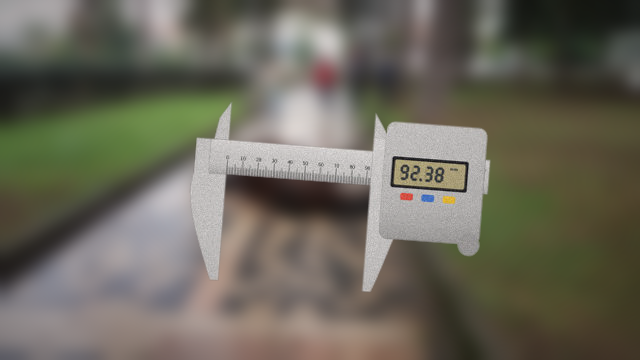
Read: 92.38,mm
